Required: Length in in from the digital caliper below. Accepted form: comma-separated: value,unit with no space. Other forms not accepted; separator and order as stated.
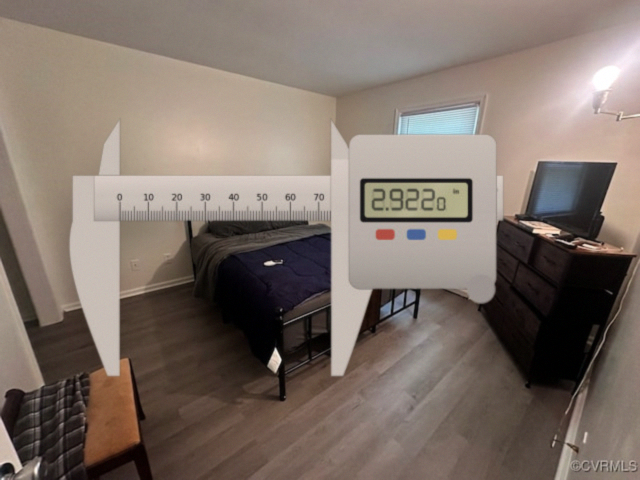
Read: 2.9220,in
